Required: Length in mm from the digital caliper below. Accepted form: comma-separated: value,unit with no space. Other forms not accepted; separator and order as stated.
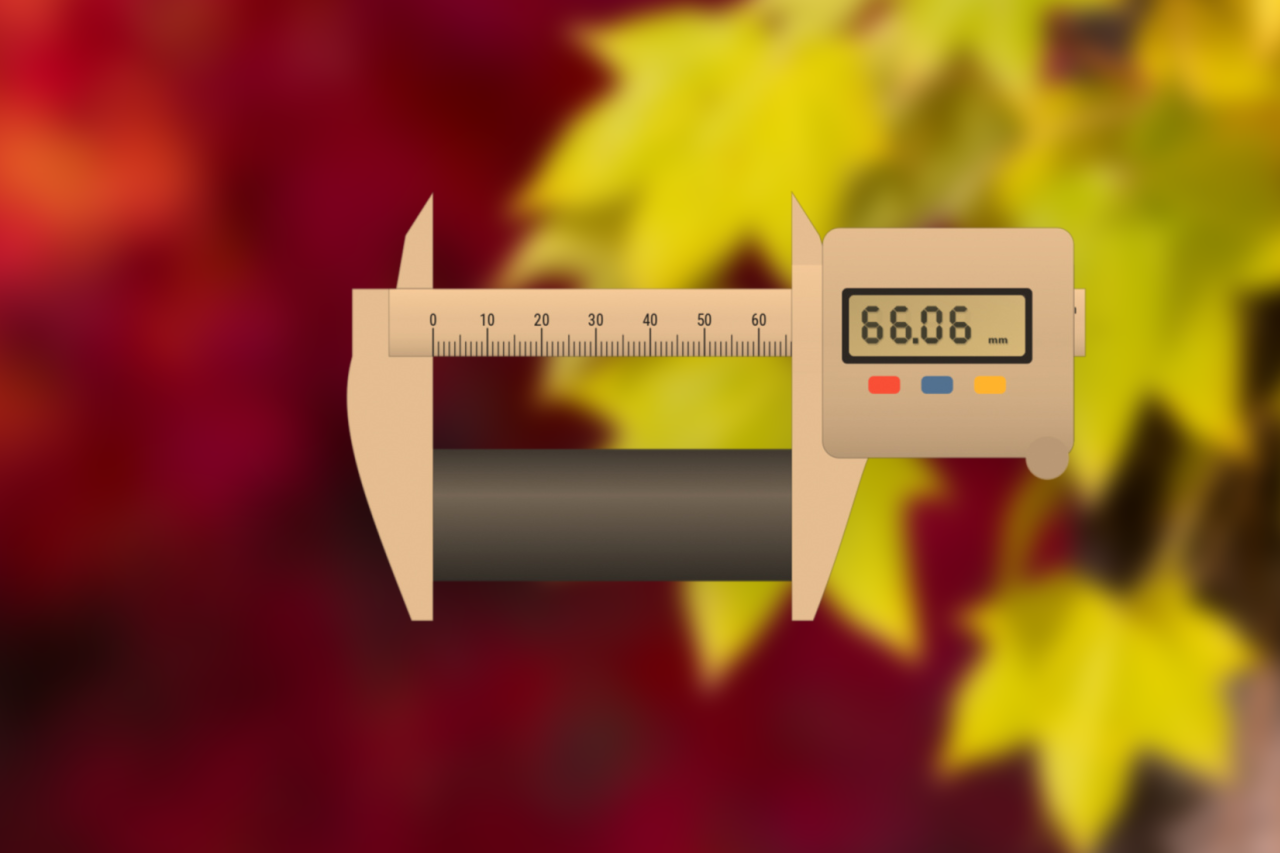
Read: 66.06,mm
